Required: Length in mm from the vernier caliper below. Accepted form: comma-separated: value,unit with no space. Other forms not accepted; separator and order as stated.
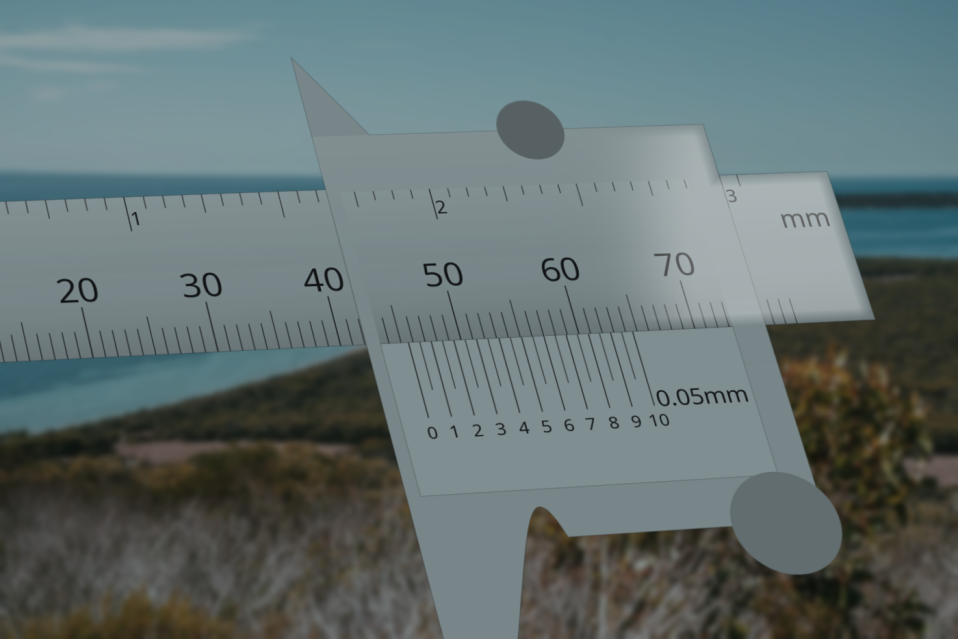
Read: 45.6,mm
